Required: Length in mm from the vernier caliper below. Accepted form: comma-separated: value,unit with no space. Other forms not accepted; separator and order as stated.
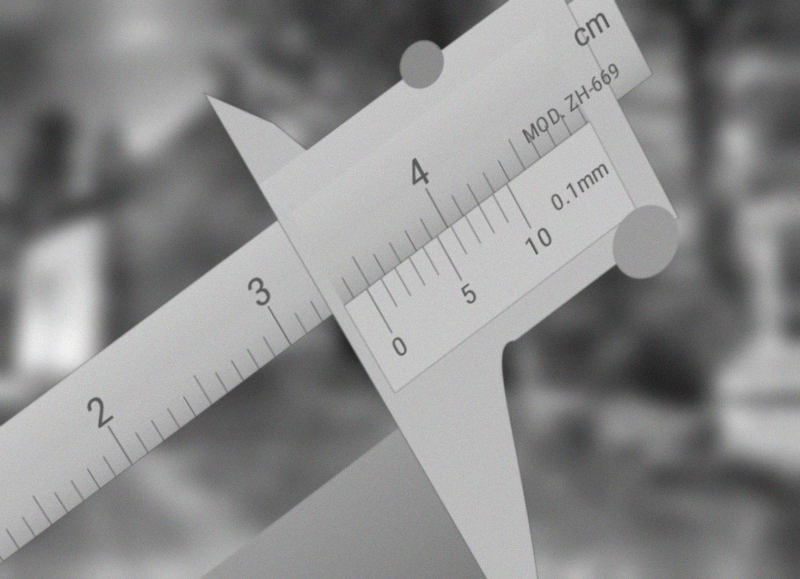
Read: 34.8,mm
